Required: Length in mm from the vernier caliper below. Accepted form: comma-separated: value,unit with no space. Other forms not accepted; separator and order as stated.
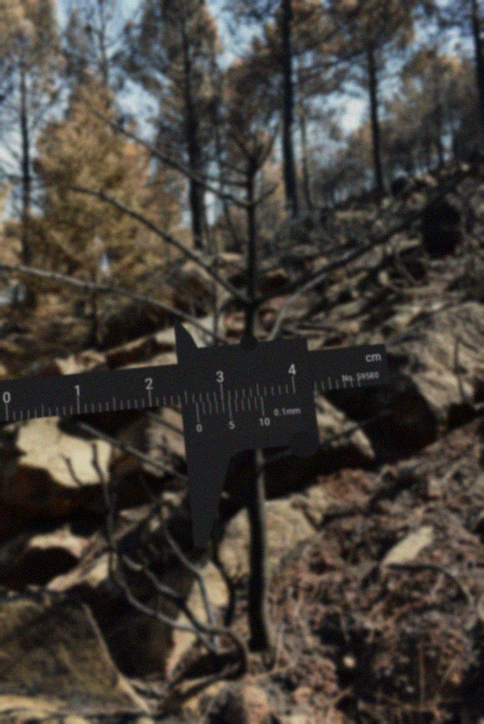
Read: 26.4,mm
